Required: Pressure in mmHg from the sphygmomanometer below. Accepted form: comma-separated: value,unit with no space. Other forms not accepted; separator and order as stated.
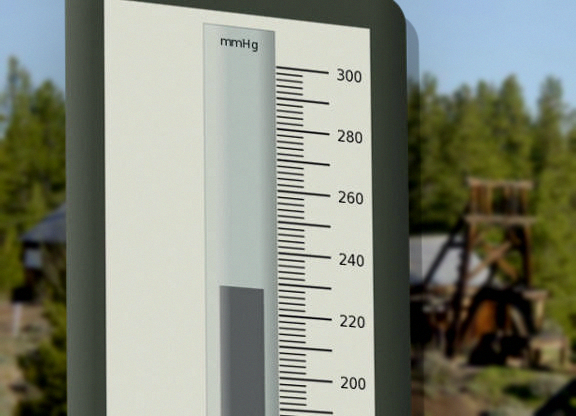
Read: 228,mmHg
